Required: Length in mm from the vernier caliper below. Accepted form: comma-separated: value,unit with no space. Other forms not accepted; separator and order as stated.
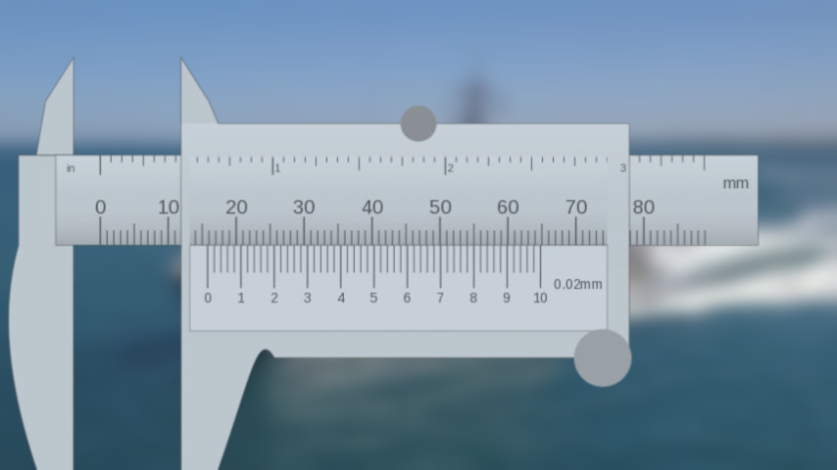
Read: 15.8,mm
